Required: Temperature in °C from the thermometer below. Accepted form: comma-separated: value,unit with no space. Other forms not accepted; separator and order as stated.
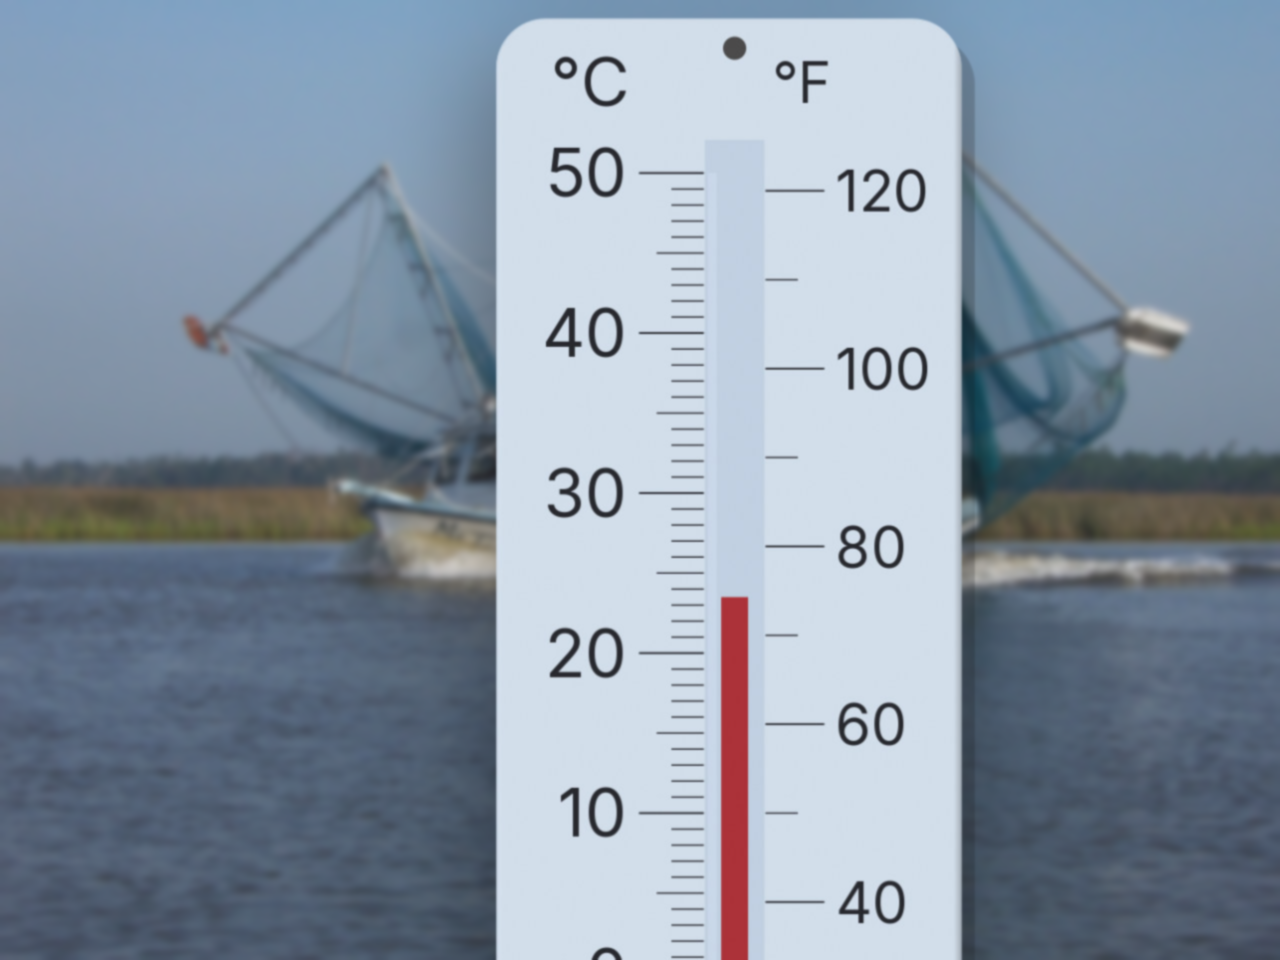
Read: 23.5,°C
